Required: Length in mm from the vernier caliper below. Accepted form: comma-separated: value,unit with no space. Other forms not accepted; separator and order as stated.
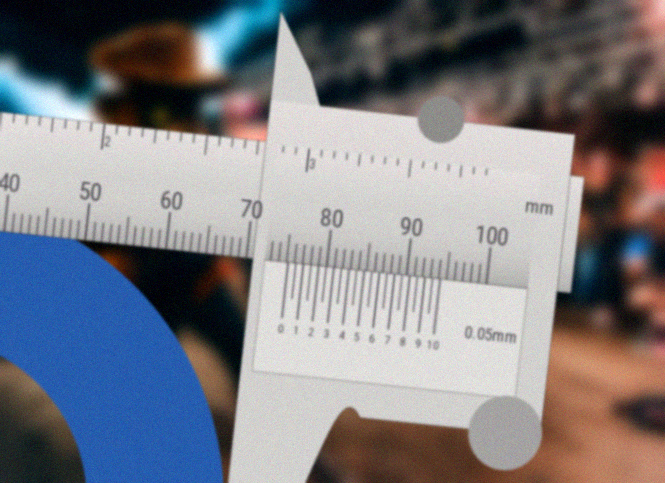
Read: 75.2,mm
